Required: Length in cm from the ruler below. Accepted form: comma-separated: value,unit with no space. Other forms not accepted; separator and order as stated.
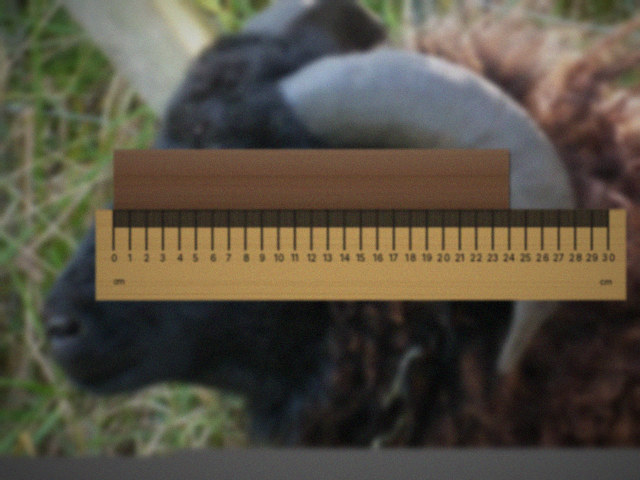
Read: 24,cm
